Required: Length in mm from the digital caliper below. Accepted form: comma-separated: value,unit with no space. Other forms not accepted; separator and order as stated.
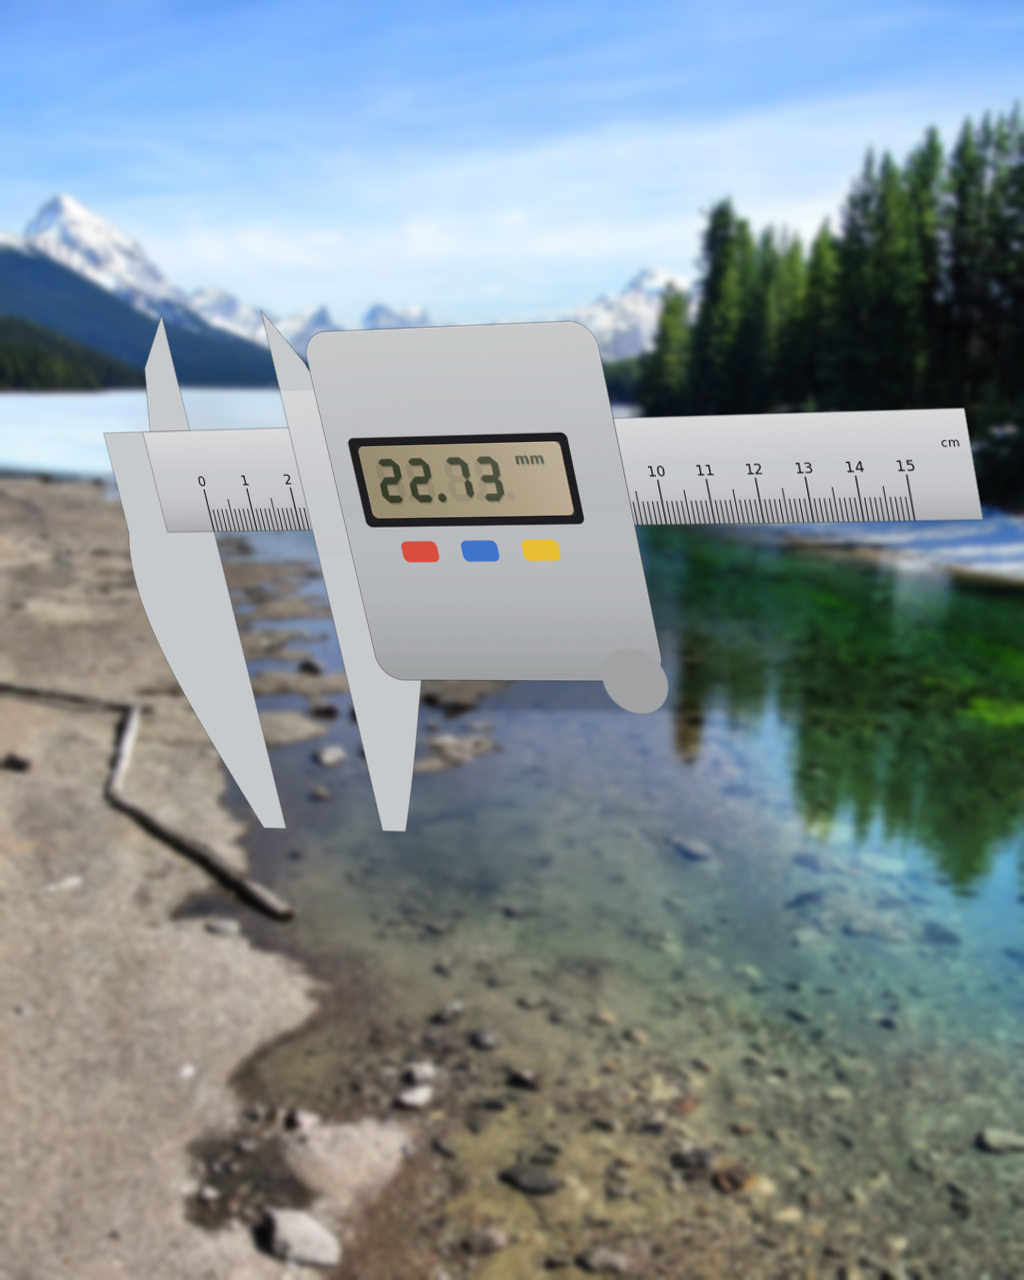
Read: 22.73,mm
